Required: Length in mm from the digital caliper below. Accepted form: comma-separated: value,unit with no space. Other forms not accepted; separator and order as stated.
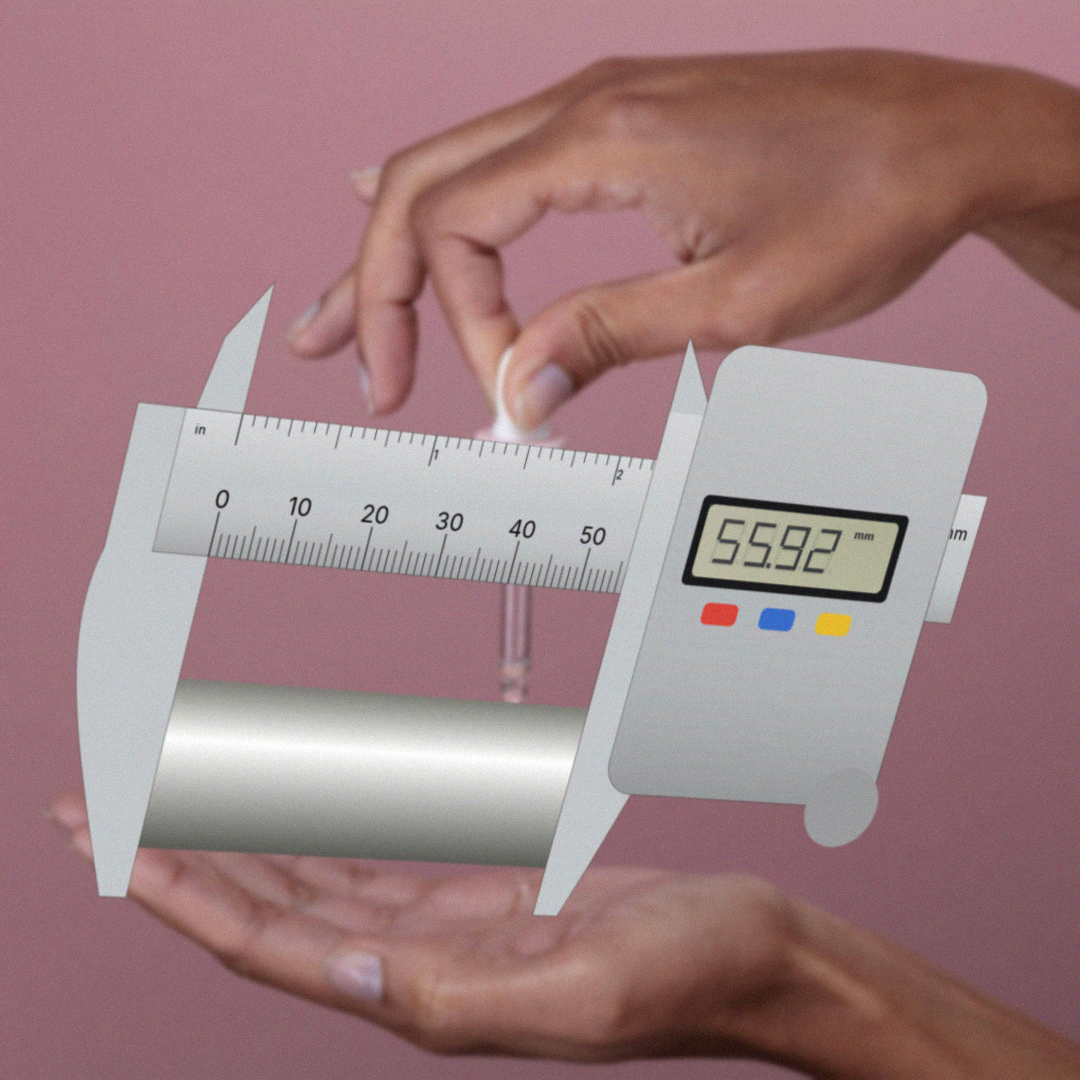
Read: 55.92,mm
